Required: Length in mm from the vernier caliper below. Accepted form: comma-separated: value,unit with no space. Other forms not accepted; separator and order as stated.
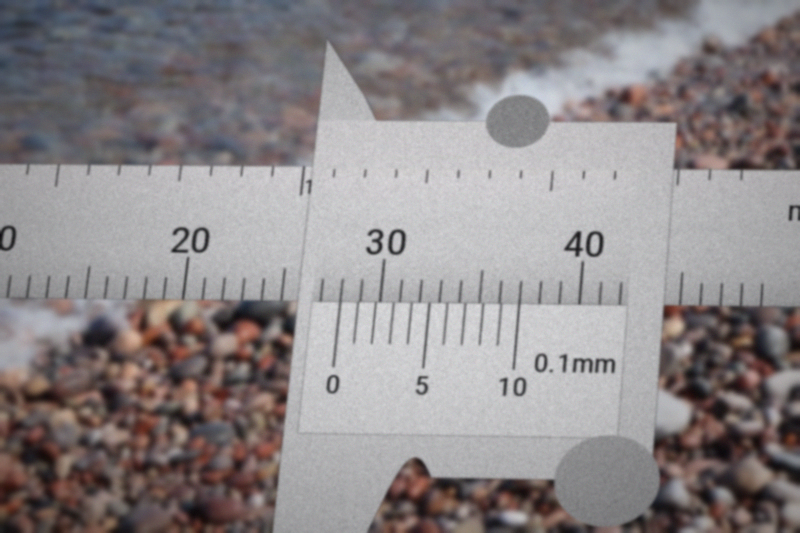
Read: 28.0,mm
